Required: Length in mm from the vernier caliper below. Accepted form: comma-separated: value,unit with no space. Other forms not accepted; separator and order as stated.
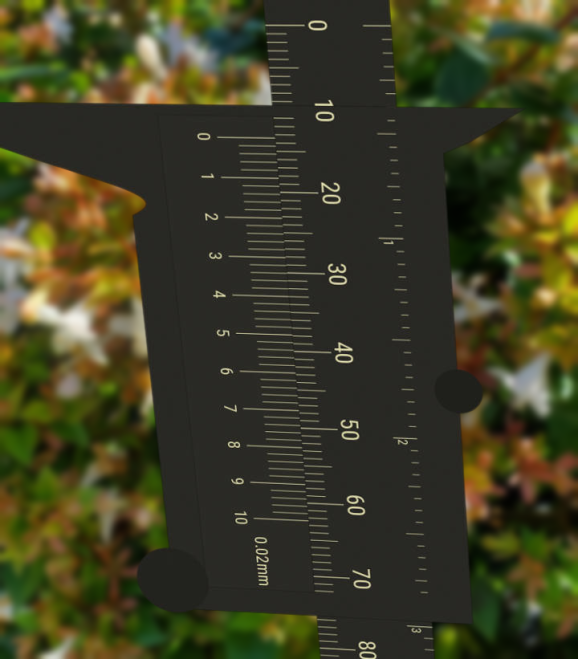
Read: 13.4,mm
